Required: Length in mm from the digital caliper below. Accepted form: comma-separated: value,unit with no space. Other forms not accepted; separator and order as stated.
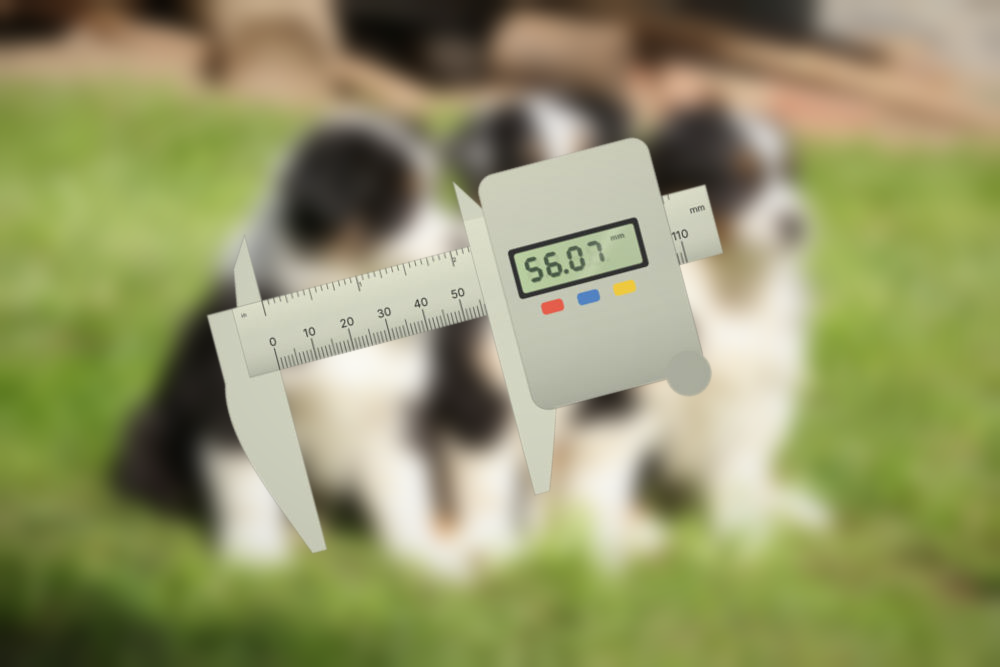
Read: 56.07,mm
